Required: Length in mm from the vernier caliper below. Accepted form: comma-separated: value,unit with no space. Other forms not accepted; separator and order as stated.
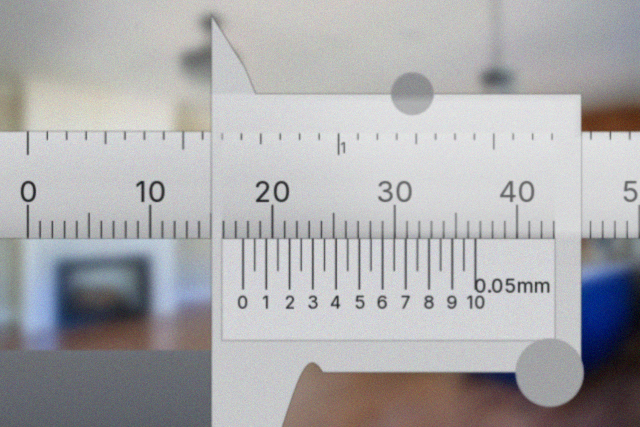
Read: 17.6,mm
